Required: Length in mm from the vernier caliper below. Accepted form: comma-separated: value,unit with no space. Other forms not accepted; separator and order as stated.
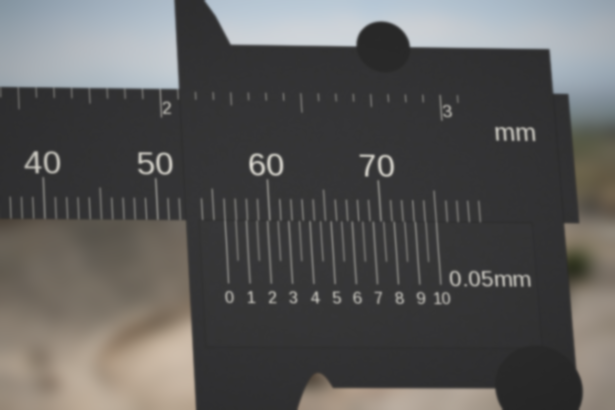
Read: 56.0,mm
